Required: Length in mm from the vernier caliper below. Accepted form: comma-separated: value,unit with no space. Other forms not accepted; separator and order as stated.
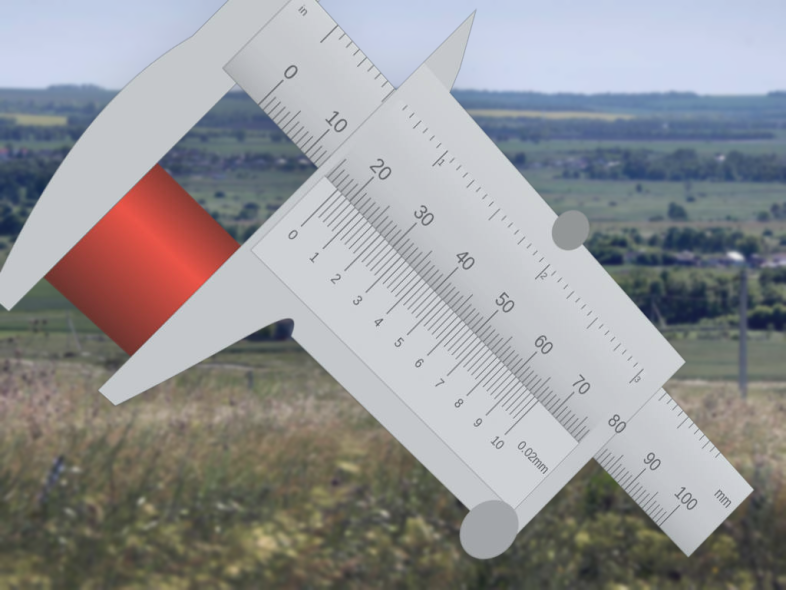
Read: 17.4,mm
